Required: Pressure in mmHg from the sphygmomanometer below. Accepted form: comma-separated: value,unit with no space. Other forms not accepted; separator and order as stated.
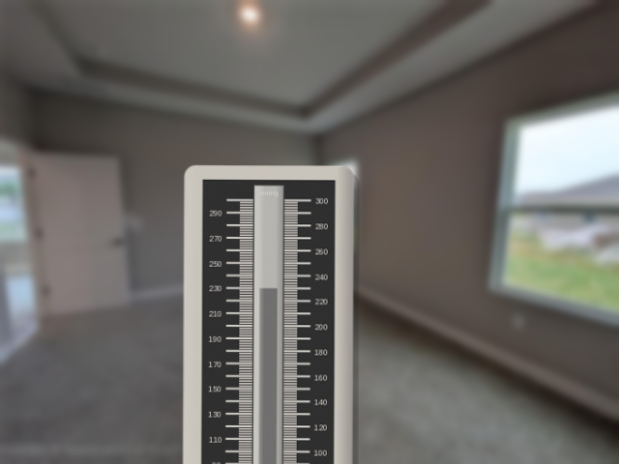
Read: 230,mmHg
